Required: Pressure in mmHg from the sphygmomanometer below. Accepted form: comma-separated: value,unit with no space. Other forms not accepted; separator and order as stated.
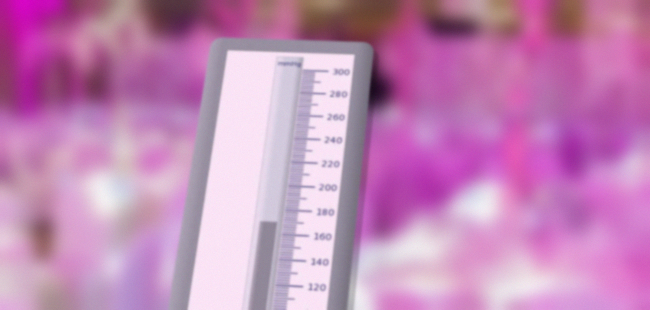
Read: 170,mmHg
